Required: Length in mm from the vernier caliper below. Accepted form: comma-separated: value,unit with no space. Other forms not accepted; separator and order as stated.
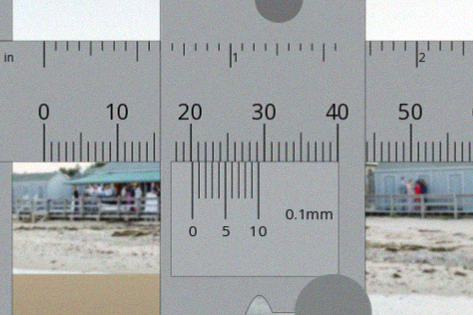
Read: 20.2,mm
